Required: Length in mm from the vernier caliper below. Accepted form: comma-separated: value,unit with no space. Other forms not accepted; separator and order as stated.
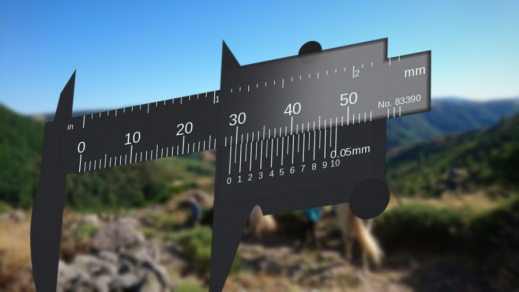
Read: 29.0,mm
